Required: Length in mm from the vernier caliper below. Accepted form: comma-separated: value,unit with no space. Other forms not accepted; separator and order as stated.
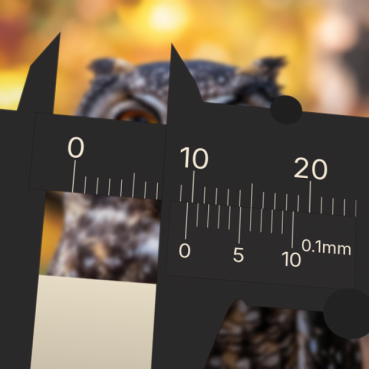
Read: 9.6,mm
